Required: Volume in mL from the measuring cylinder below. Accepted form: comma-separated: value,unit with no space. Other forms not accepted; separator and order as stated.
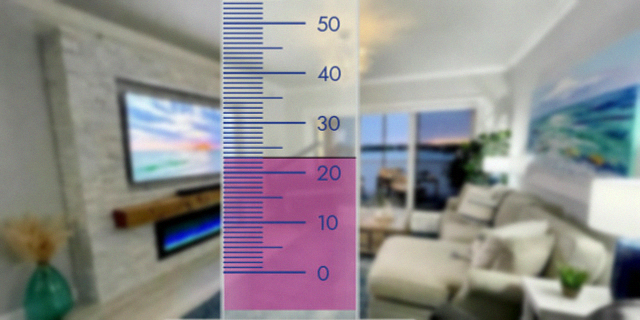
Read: 23,mL
